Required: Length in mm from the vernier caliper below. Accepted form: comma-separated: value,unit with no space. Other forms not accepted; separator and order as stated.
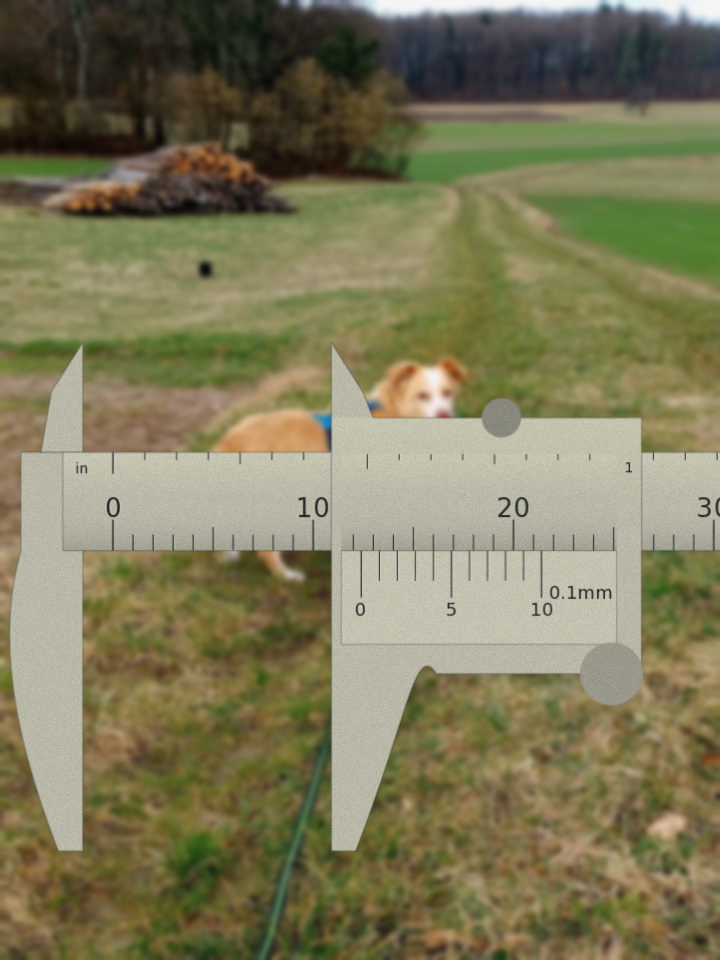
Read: 12.4,mm
